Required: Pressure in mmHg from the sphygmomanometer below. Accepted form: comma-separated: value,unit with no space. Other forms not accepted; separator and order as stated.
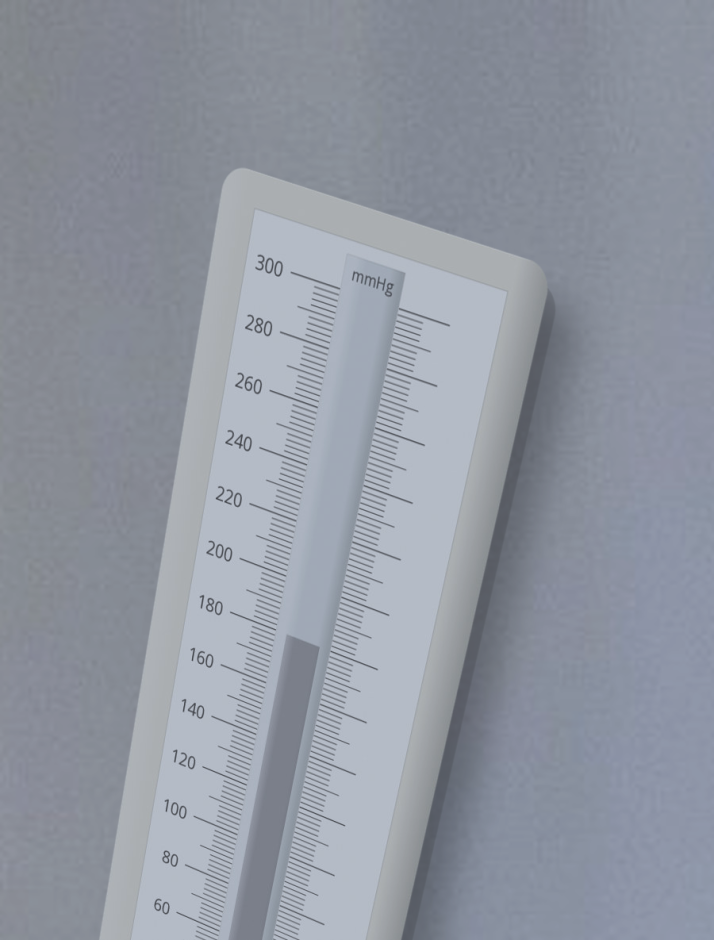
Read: 180,mmHg
